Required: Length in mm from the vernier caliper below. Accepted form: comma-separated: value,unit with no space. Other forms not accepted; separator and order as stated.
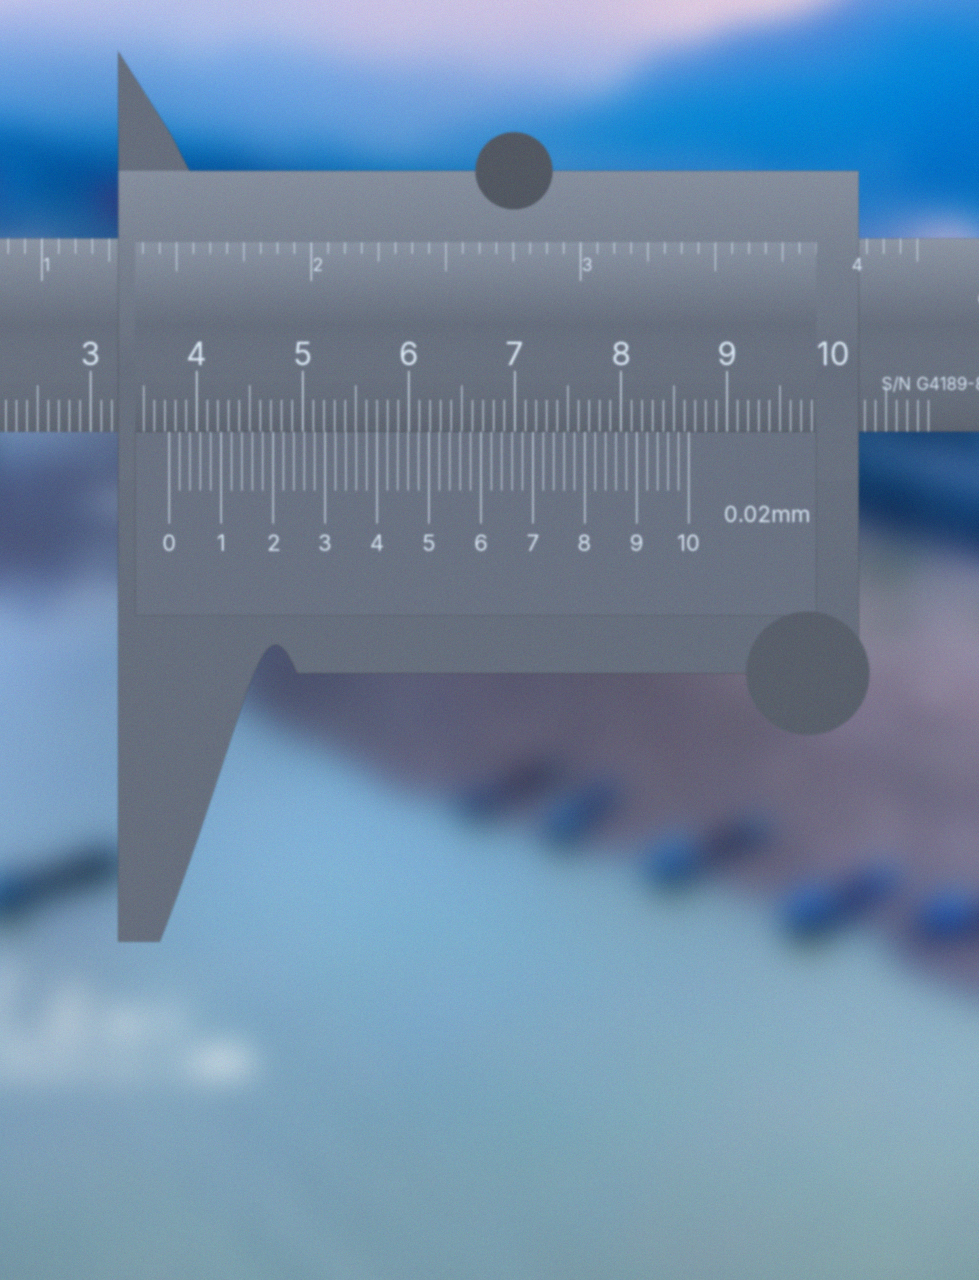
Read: 37.4,mm
